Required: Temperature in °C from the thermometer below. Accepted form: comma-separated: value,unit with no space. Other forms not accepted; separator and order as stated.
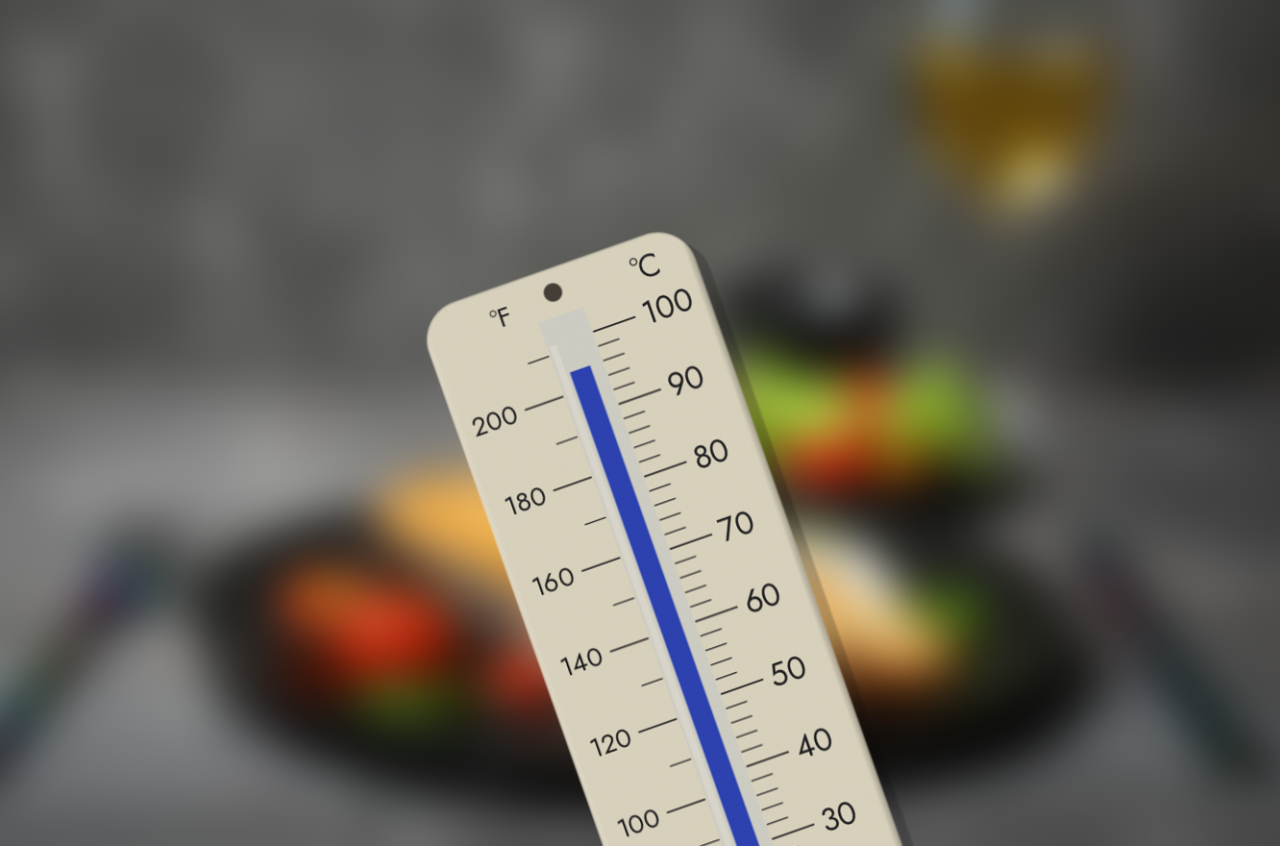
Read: 96,°C
